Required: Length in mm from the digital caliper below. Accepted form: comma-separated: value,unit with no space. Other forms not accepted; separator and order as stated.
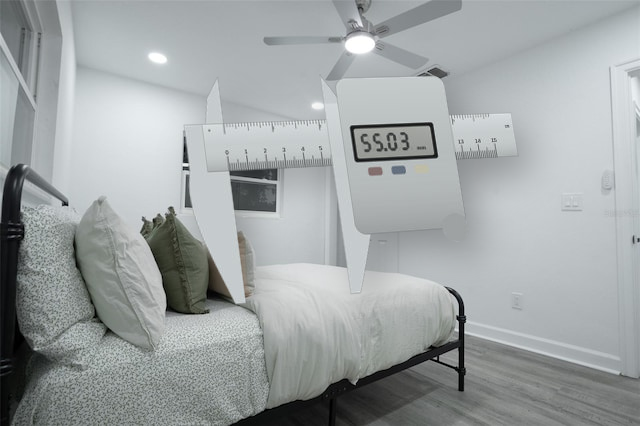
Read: 55.03,mm
